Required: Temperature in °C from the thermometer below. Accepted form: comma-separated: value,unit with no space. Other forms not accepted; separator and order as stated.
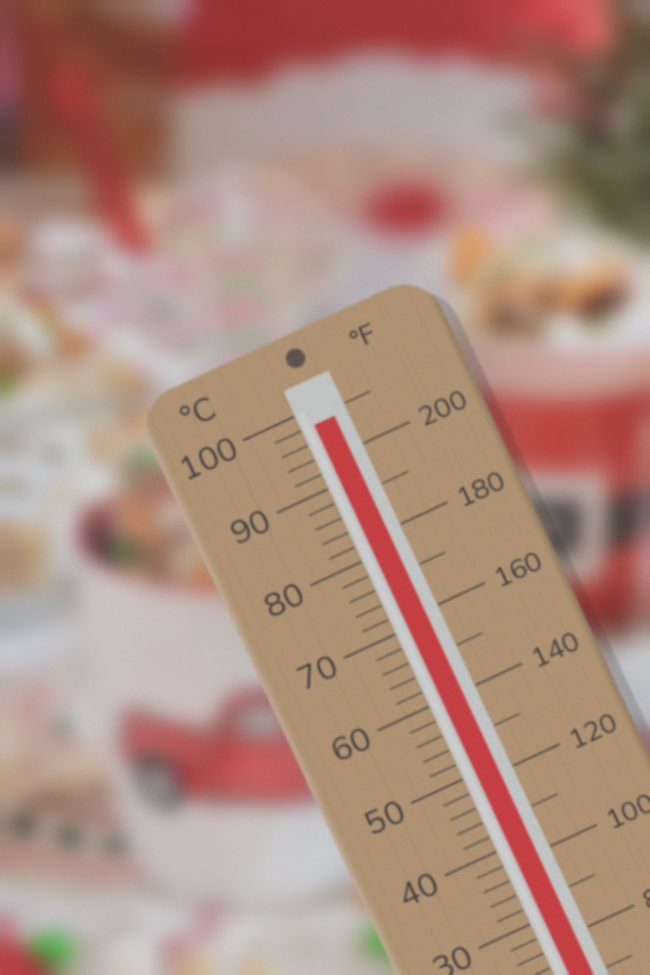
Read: 98,°C
